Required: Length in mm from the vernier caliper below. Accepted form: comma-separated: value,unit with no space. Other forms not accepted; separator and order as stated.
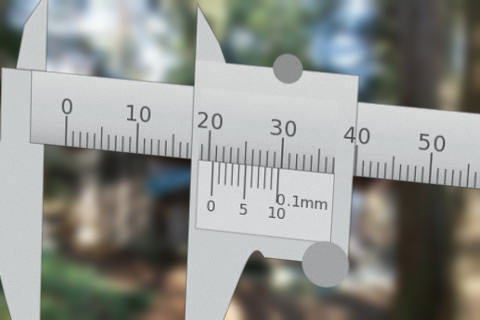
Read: 20.6,mm
